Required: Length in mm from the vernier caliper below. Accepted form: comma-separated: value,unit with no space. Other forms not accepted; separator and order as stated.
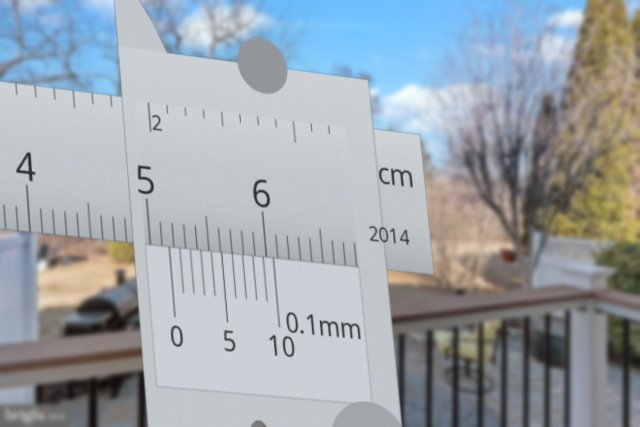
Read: 51.6,mm
